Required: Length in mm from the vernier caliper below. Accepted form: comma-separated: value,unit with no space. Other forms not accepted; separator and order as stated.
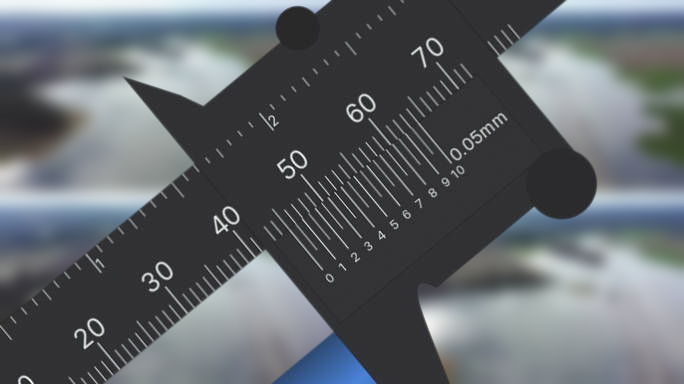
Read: 45.0,mm
